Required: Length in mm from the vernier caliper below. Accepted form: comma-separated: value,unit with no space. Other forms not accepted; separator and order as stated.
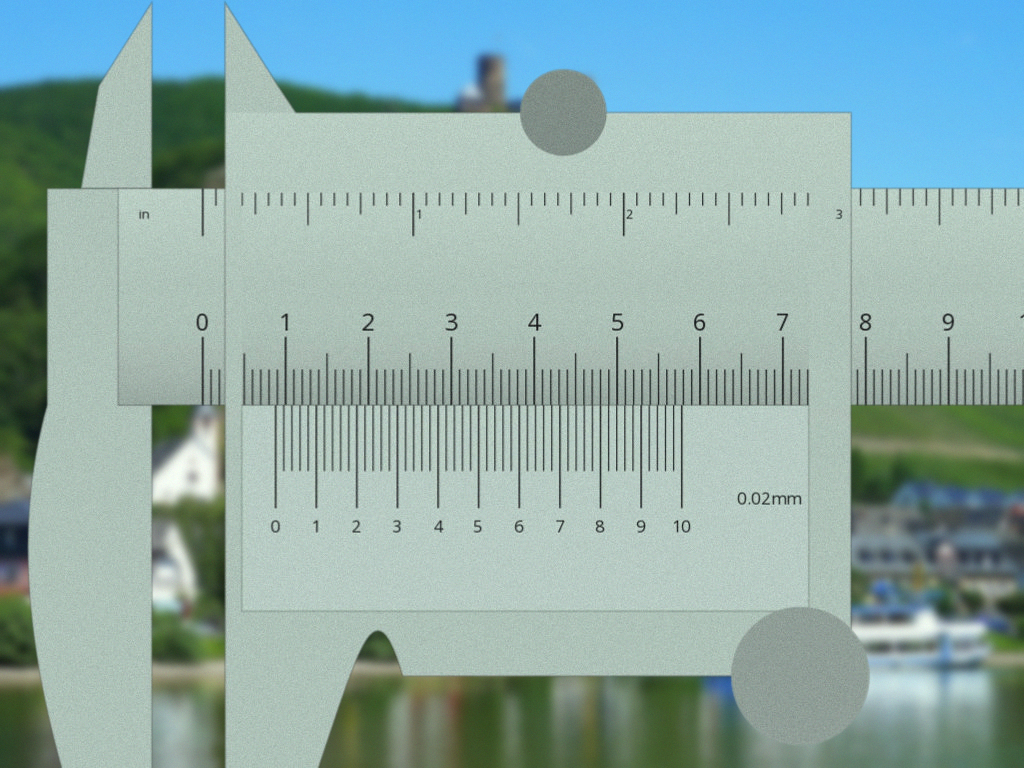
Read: 8.8,mm
